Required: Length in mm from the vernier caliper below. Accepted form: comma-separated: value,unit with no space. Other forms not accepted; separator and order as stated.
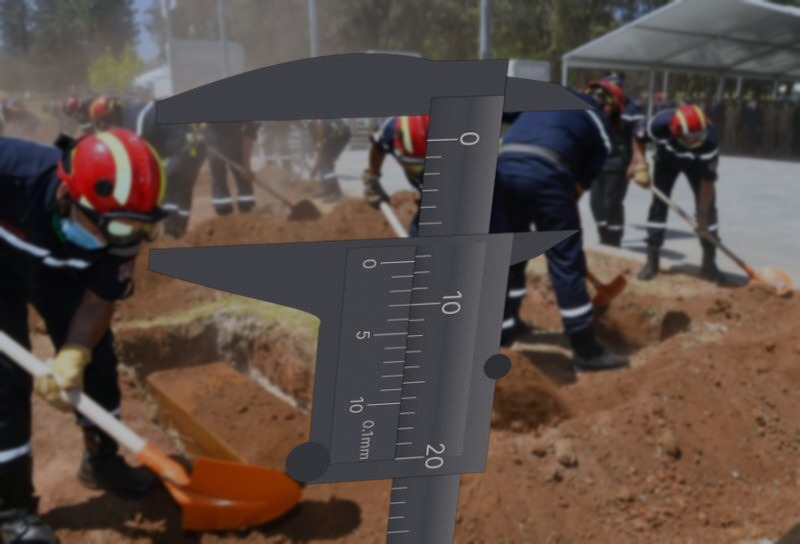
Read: 7.3,mm
